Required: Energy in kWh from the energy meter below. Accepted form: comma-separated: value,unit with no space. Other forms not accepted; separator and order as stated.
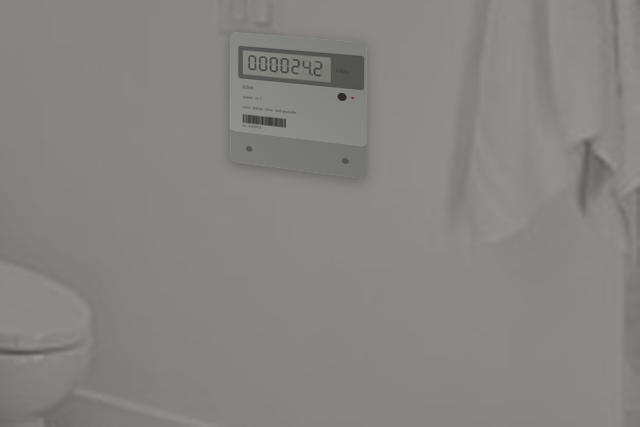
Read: 24.2,kWh
